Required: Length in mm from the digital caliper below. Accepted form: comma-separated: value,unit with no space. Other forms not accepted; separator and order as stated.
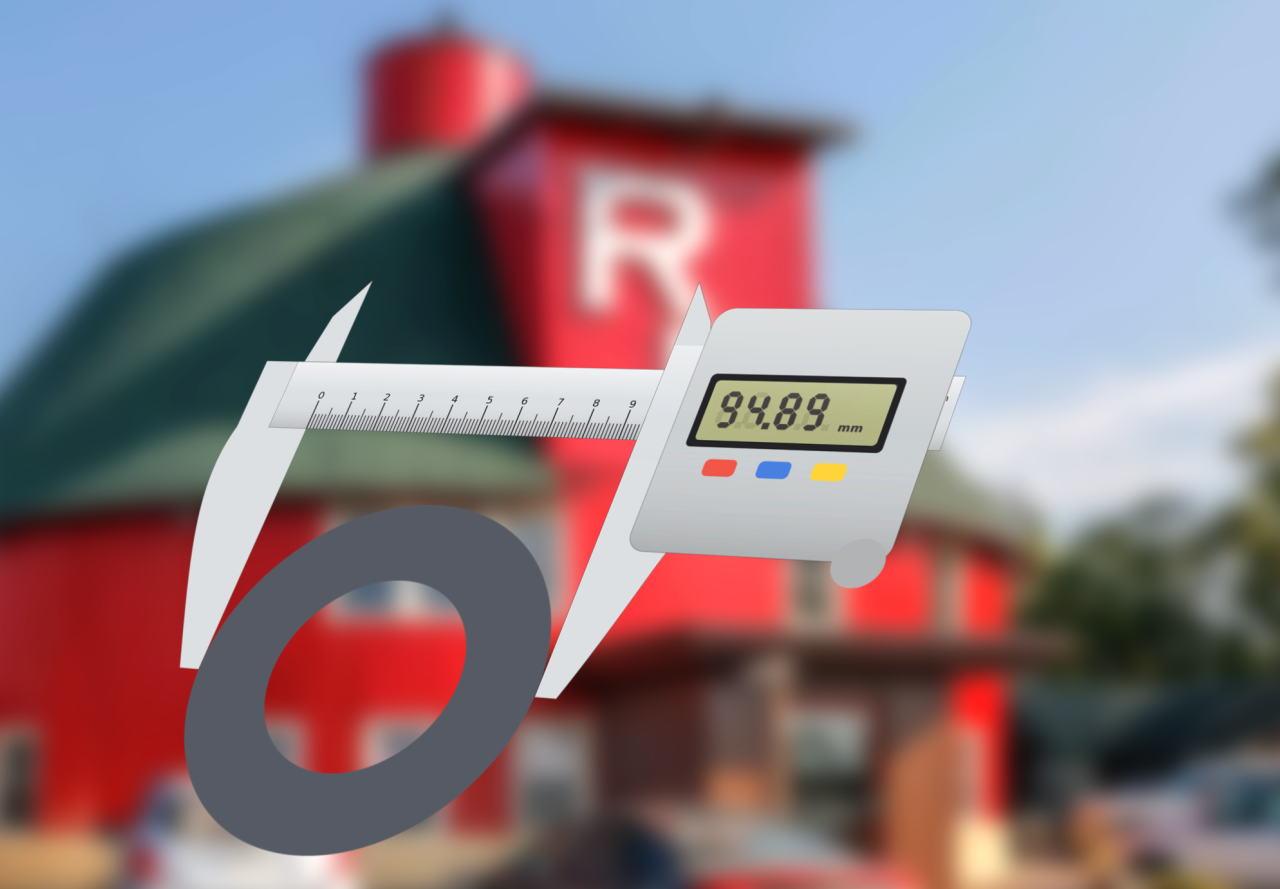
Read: 94.89,mm
